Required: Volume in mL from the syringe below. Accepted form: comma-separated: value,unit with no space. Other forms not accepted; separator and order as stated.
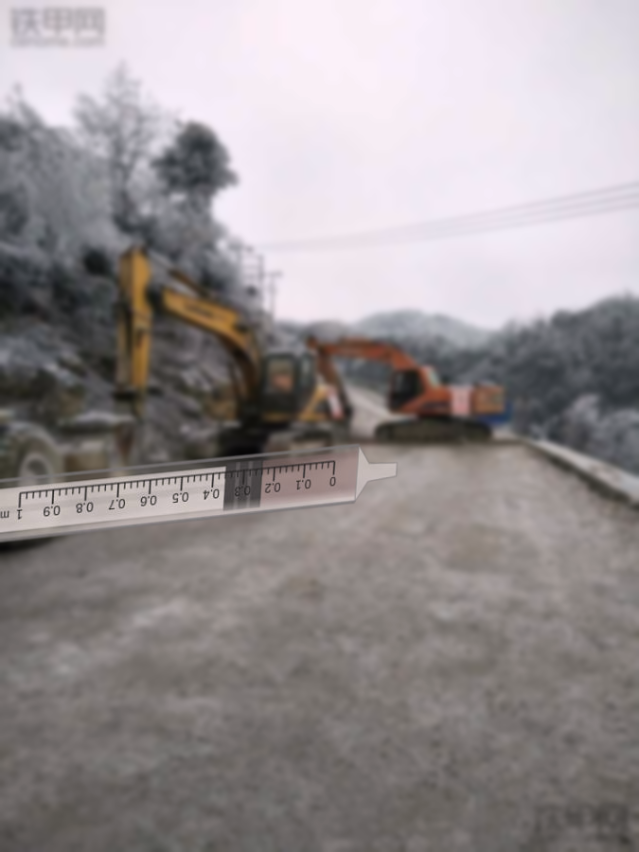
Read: 0.24,mL
